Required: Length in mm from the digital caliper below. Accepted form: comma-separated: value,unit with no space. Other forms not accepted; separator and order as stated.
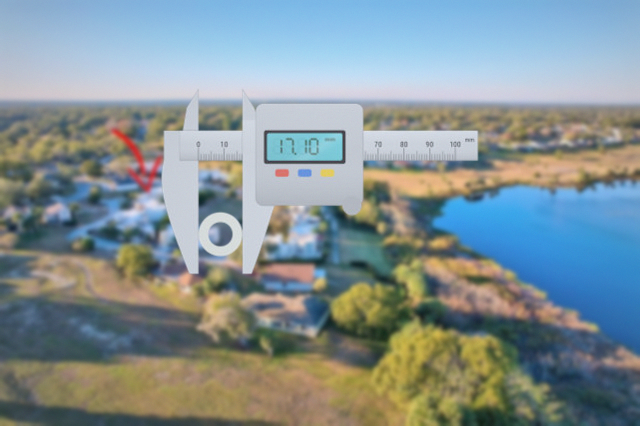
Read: 17.10,mm
